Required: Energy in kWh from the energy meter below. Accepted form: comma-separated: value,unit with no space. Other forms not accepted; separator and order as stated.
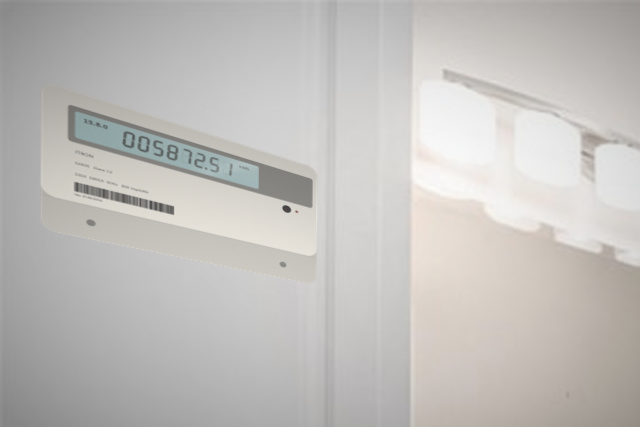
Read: 5872.51,kWh
